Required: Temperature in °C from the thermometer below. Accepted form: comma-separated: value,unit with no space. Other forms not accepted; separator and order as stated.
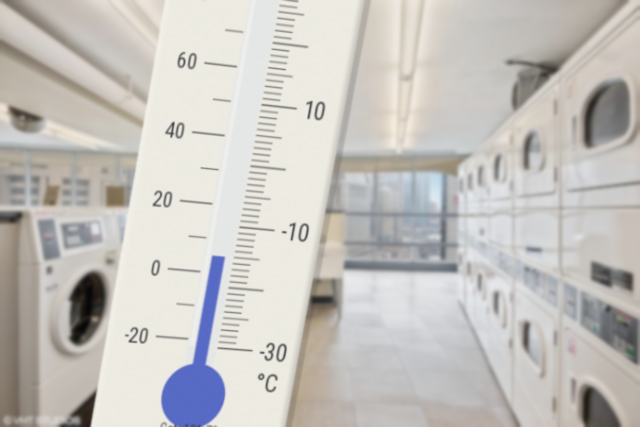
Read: -15,°C
